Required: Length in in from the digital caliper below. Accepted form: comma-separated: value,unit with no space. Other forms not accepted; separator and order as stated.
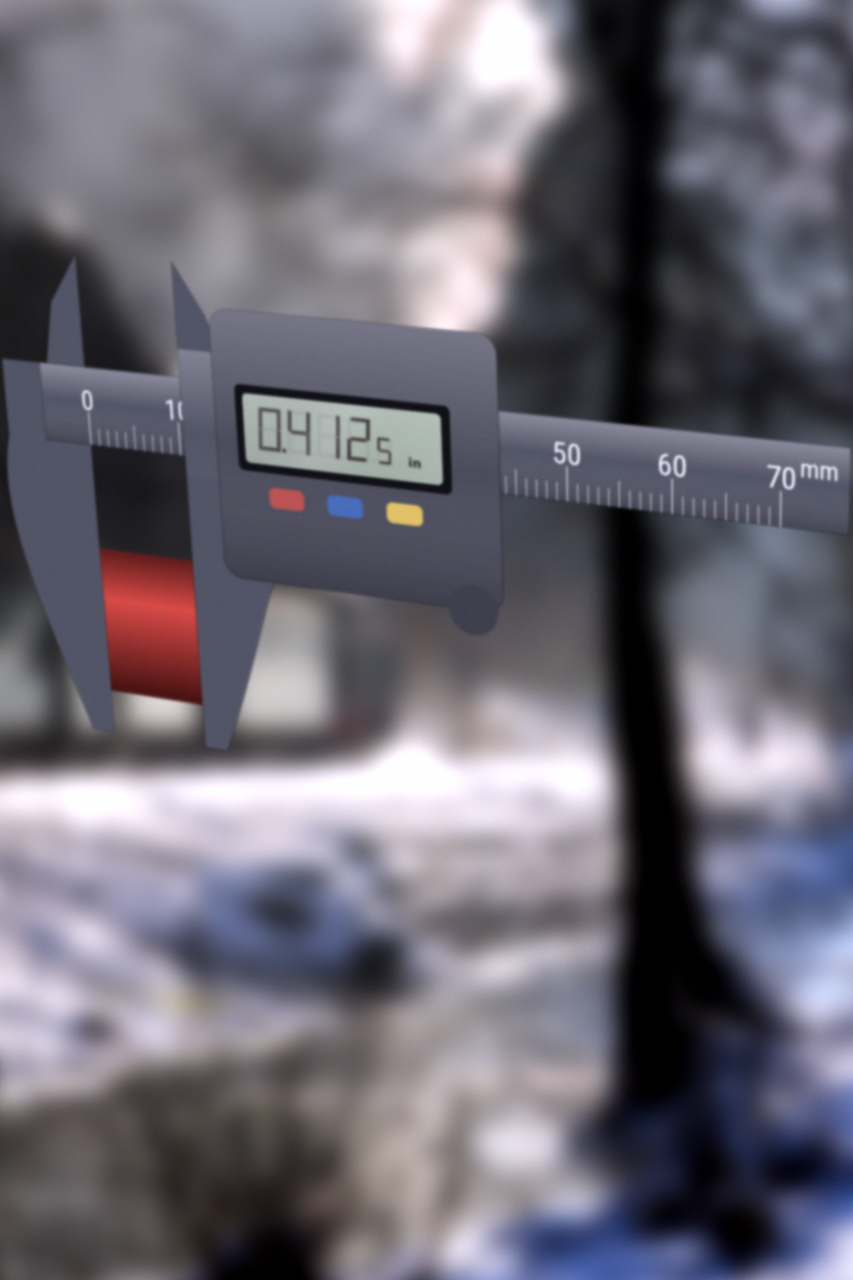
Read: 0.4125,in
